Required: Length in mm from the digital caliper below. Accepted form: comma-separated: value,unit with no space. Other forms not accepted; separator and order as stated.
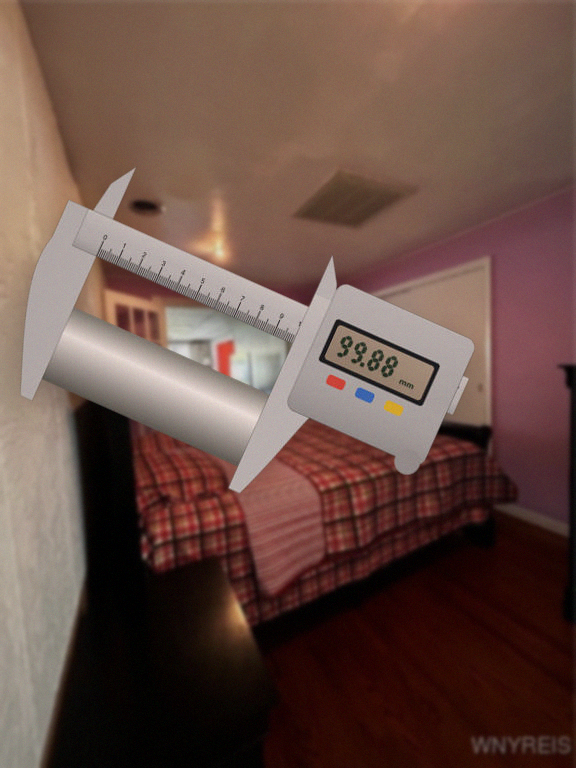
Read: 99.88,mm
